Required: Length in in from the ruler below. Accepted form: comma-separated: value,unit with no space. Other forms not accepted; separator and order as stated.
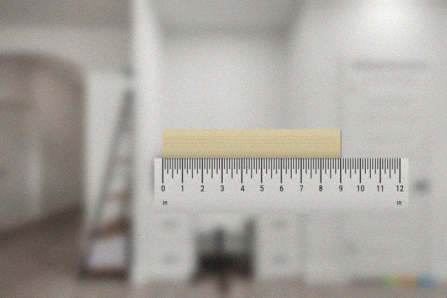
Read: 9,in
